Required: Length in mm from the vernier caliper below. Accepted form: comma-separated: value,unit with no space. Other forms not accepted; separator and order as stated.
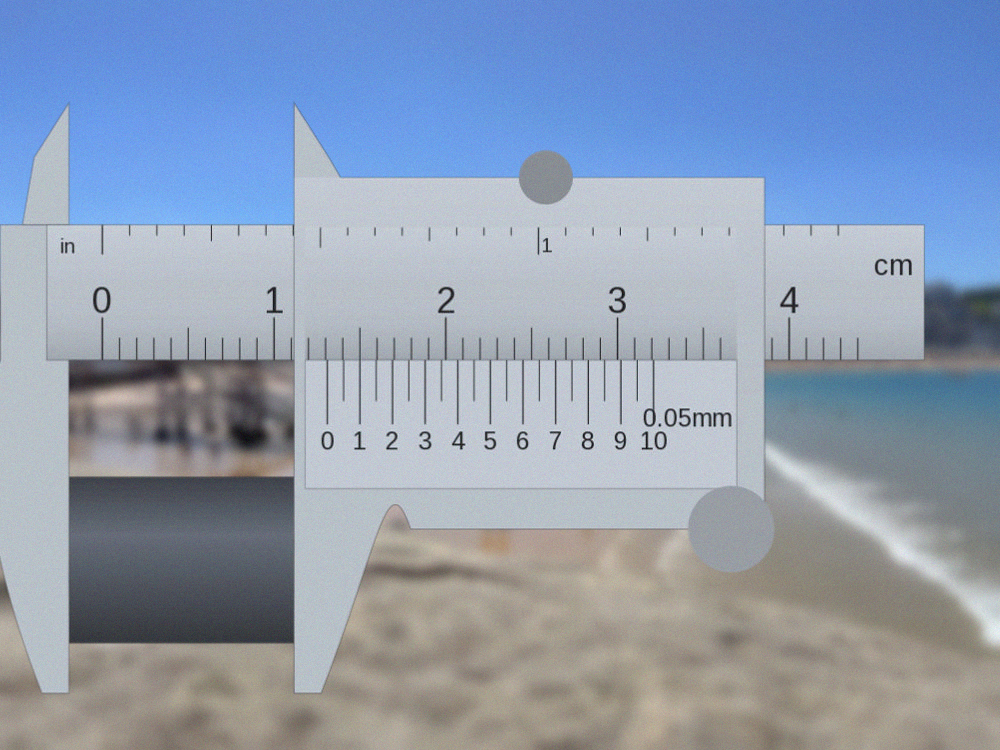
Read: 13.1,mm
